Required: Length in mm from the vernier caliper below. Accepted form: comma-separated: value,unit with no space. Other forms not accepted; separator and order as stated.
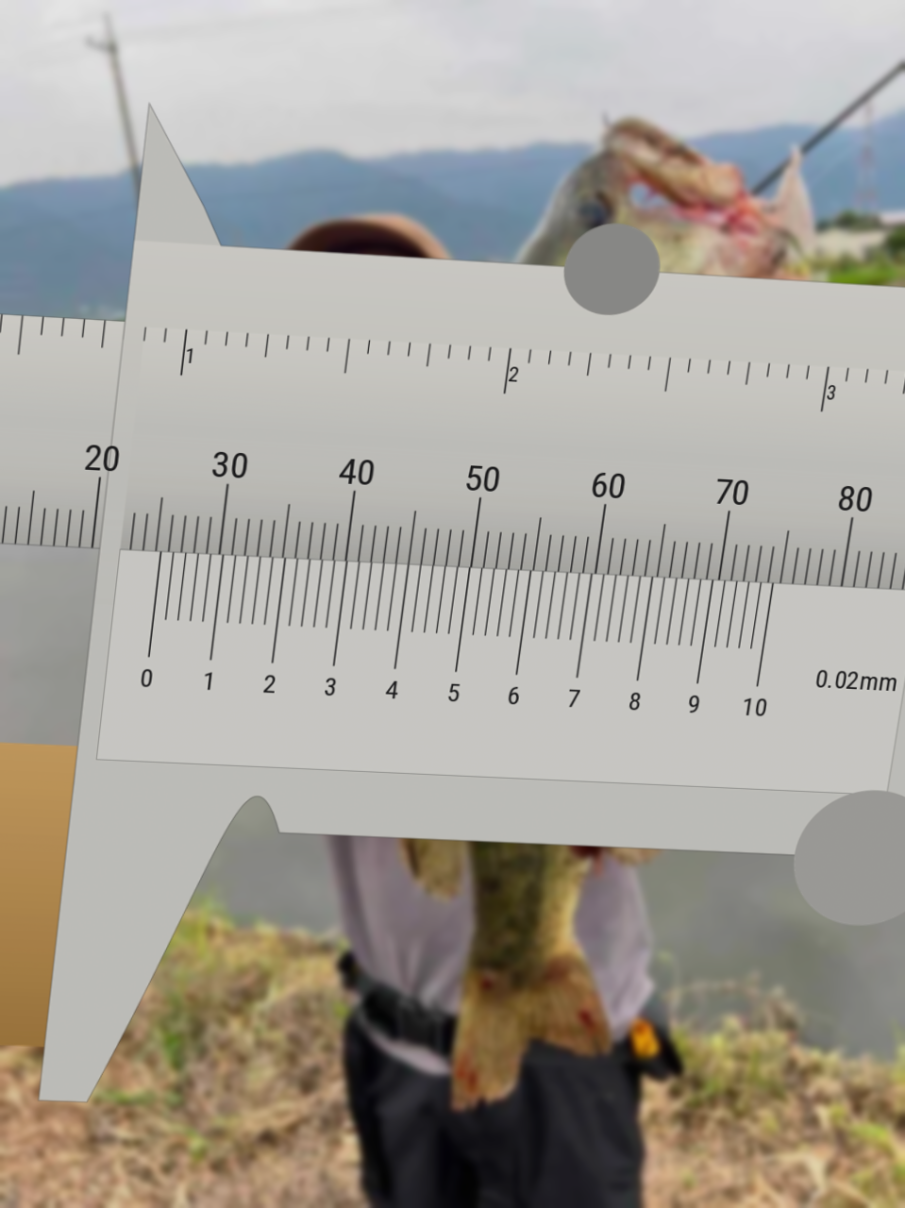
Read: 25.4,mm
